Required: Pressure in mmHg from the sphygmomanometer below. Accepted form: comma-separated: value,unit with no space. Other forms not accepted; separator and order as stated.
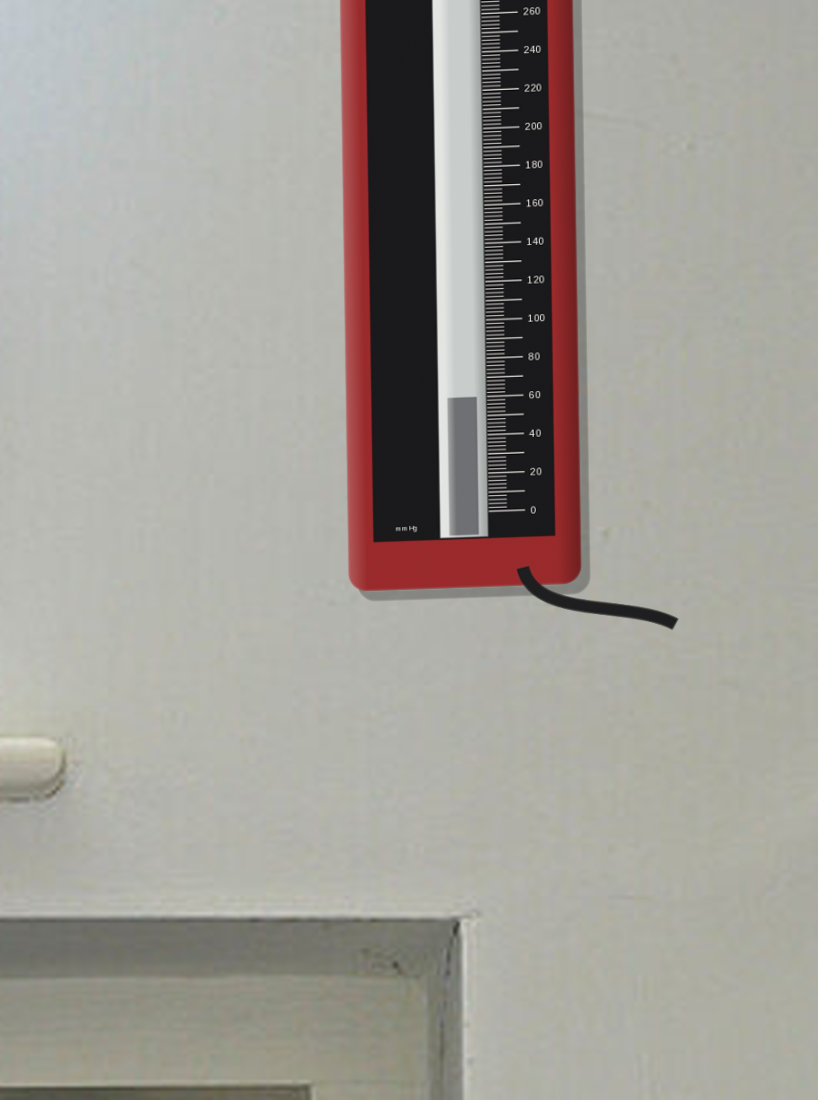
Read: 60,mmHg
